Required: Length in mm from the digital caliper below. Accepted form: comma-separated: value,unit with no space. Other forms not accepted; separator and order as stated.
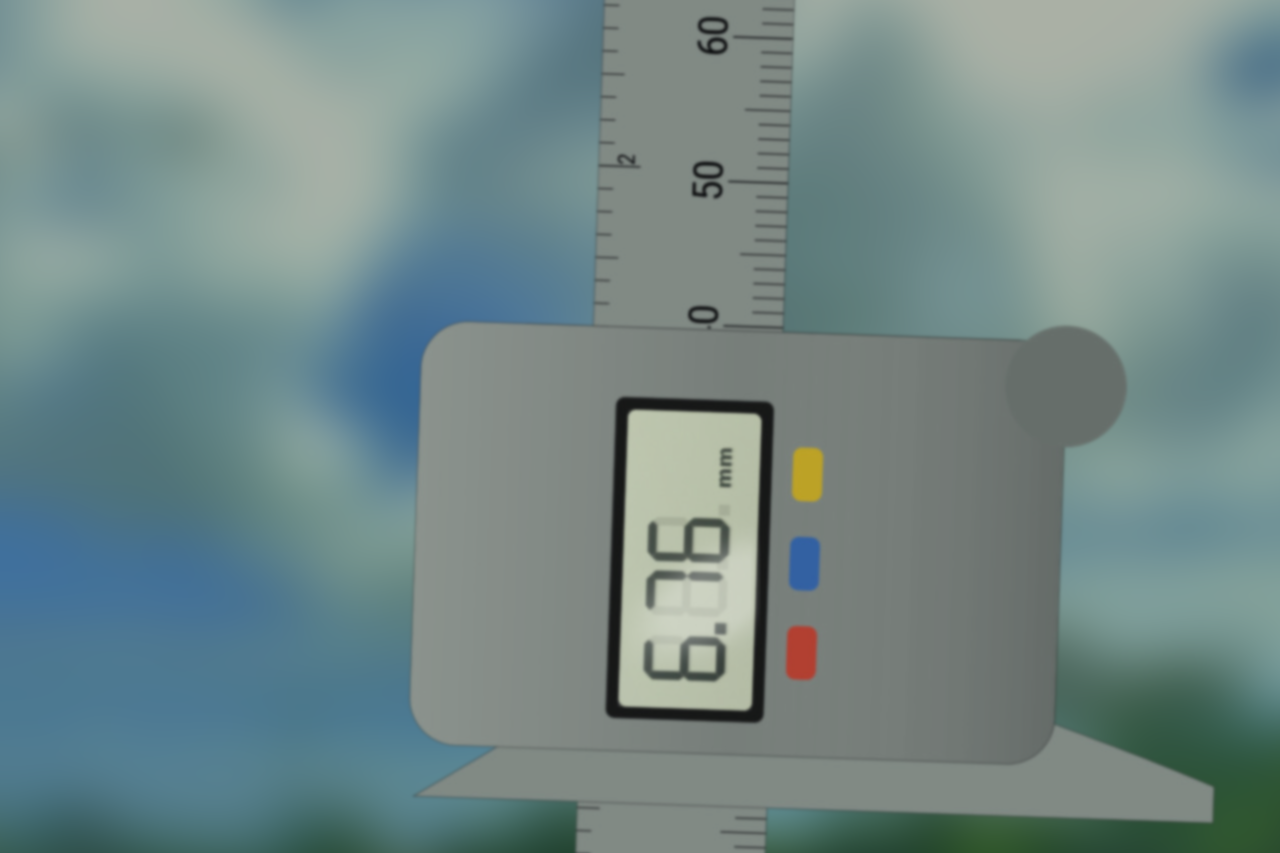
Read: 6.76,mm
